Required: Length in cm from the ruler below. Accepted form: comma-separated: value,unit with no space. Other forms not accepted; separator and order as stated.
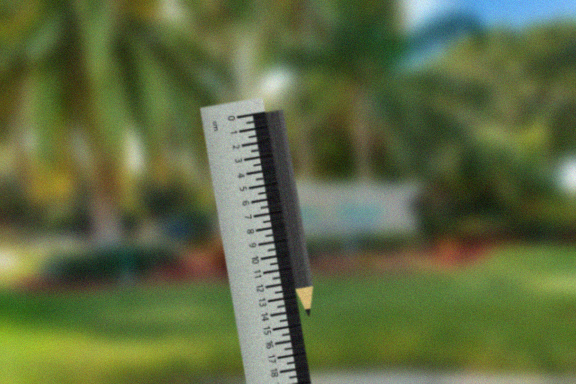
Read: 14.5,cm
